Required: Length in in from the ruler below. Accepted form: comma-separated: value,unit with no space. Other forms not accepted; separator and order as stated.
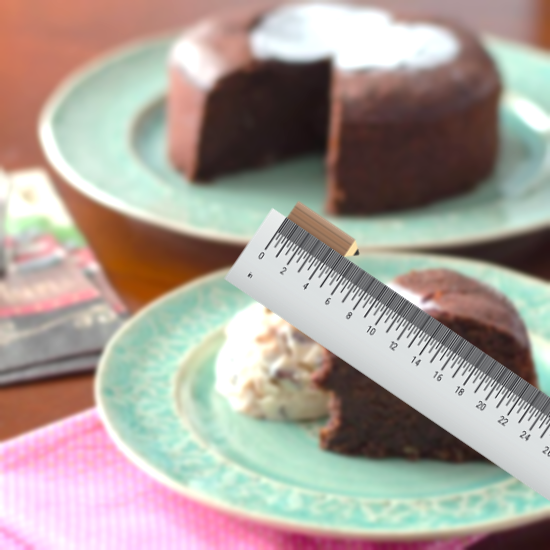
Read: 6,in
